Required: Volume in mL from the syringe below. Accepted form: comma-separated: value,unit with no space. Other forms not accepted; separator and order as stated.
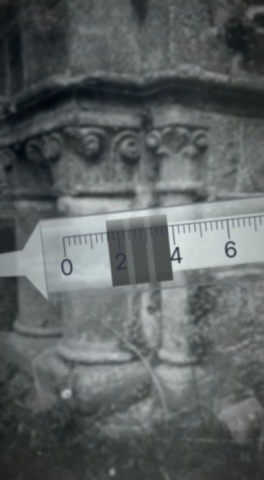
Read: 1.6,mL
